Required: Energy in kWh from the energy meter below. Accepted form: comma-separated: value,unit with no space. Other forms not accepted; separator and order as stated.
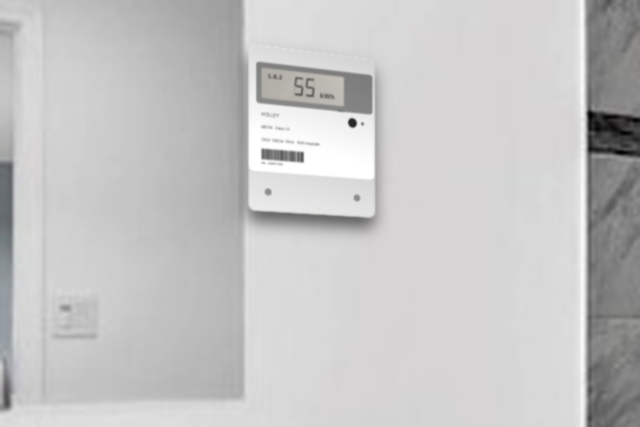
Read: 55,kWh
